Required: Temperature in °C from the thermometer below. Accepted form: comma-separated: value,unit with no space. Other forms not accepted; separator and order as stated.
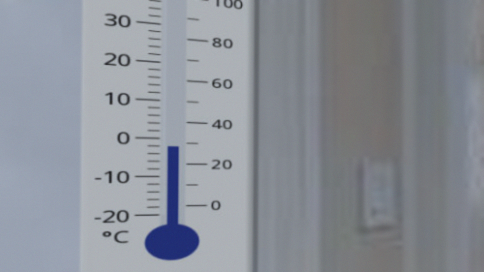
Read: -2,°C
